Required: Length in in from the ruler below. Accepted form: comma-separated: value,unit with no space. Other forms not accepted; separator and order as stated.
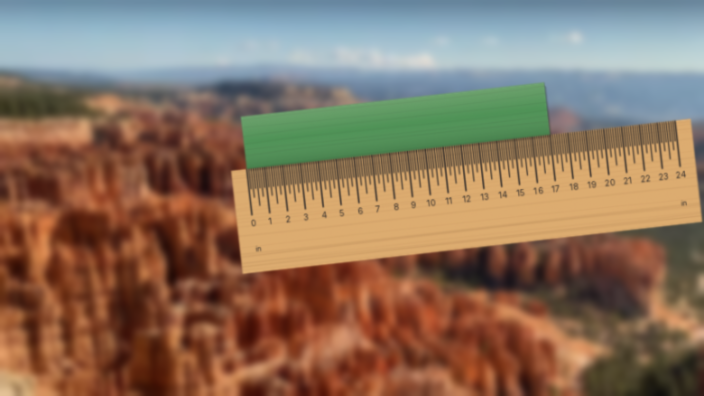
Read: 17,in
